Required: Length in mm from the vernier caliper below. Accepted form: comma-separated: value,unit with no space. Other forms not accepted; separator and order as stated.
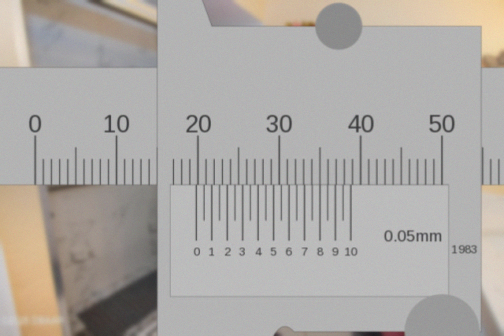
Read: 19.8,mm
